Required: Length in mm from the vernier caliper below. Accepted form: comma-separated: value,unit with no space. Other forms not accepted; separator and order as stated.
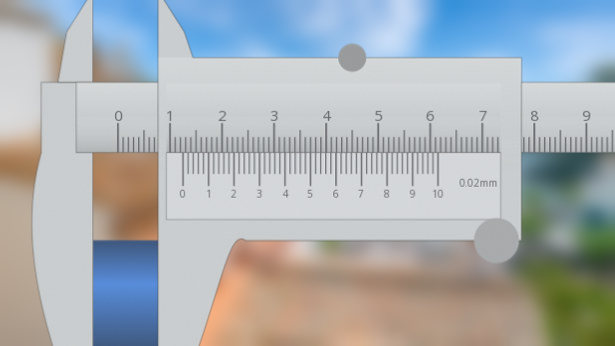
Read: 12.5,mm
